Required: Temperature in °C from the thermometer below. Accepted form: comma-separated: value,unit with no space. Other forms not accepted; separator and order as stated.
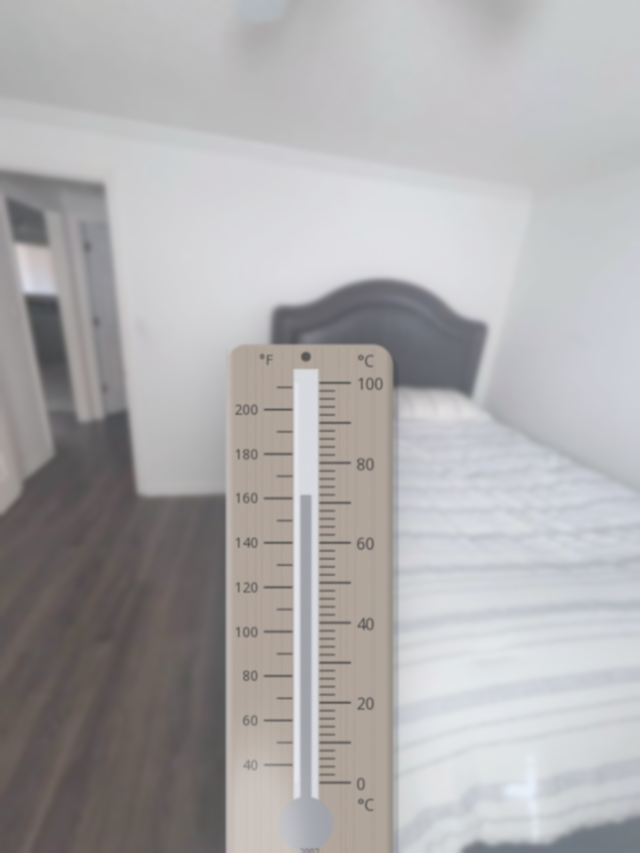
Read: 72,°C
